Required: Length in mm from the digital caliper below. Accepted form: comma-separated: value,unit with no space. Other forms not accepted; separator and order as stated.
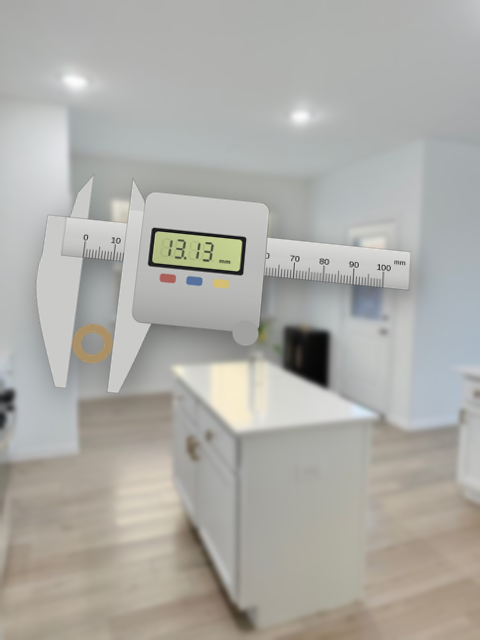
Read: 13.13,mm
